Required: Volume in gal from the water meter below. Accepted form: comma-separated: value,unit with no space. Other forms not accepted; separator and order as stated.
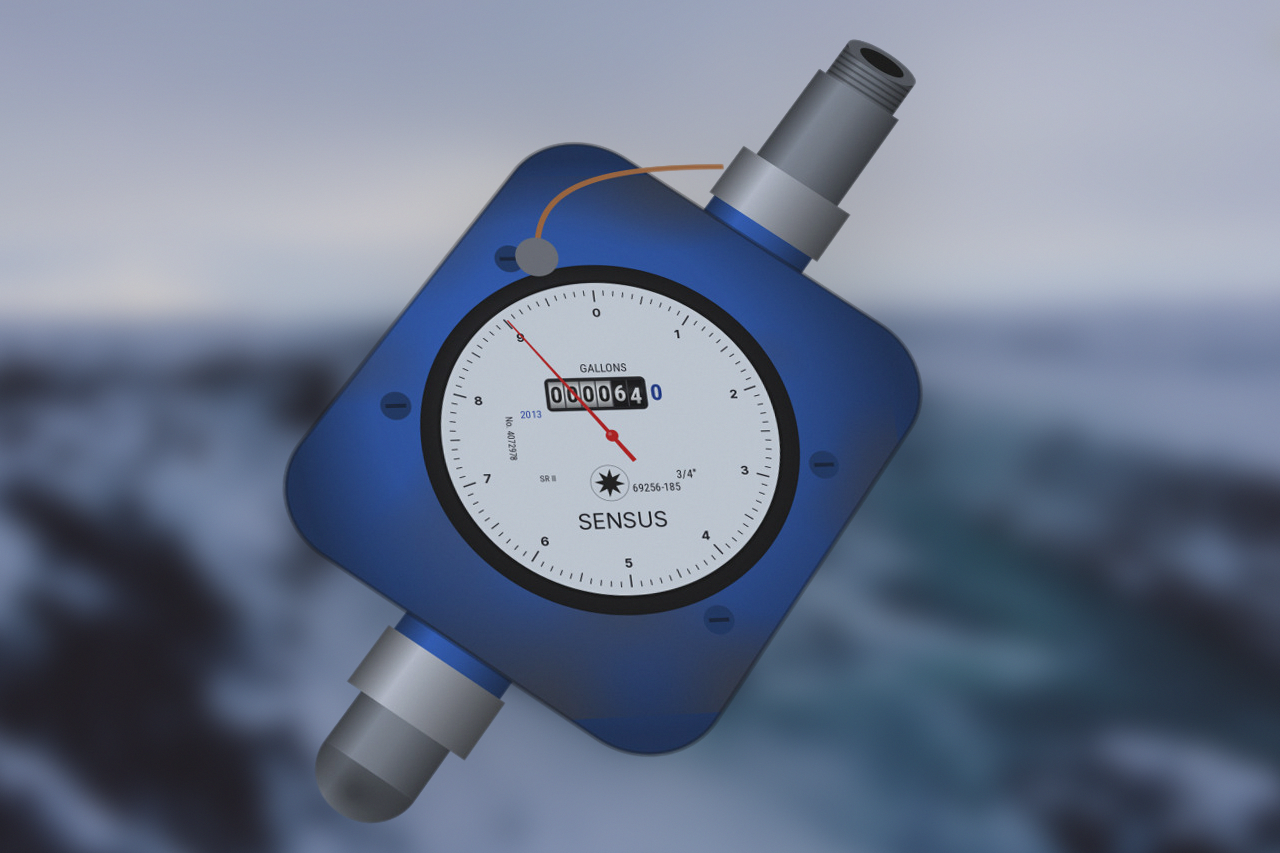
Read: 639.0,gal
